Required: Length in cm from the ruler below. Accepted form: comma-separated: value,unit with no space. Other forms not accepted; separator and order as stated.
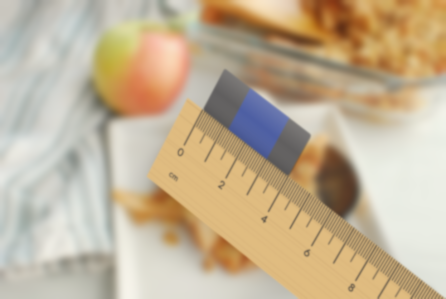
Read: 4,cm
